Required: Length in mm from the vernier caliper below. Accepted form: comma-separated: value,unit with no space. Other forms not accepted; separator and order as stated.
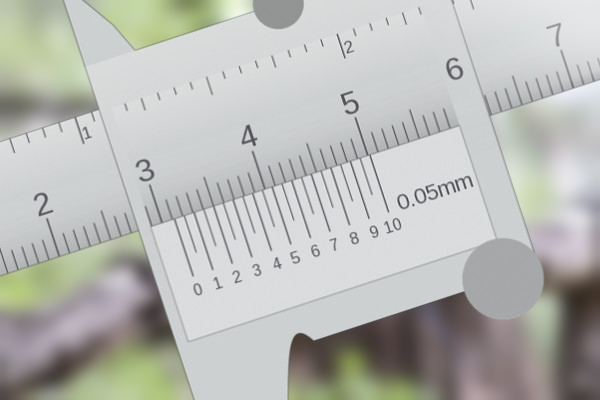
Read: 31.2,mm
